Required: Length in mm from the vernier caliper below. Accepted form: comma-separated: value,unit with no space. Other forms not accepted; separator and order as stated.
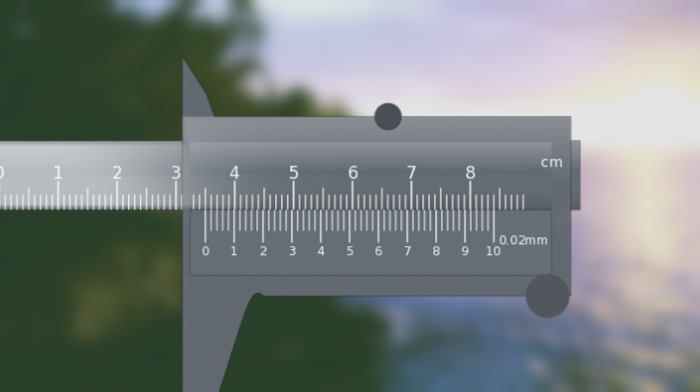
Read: 35.0,mm
